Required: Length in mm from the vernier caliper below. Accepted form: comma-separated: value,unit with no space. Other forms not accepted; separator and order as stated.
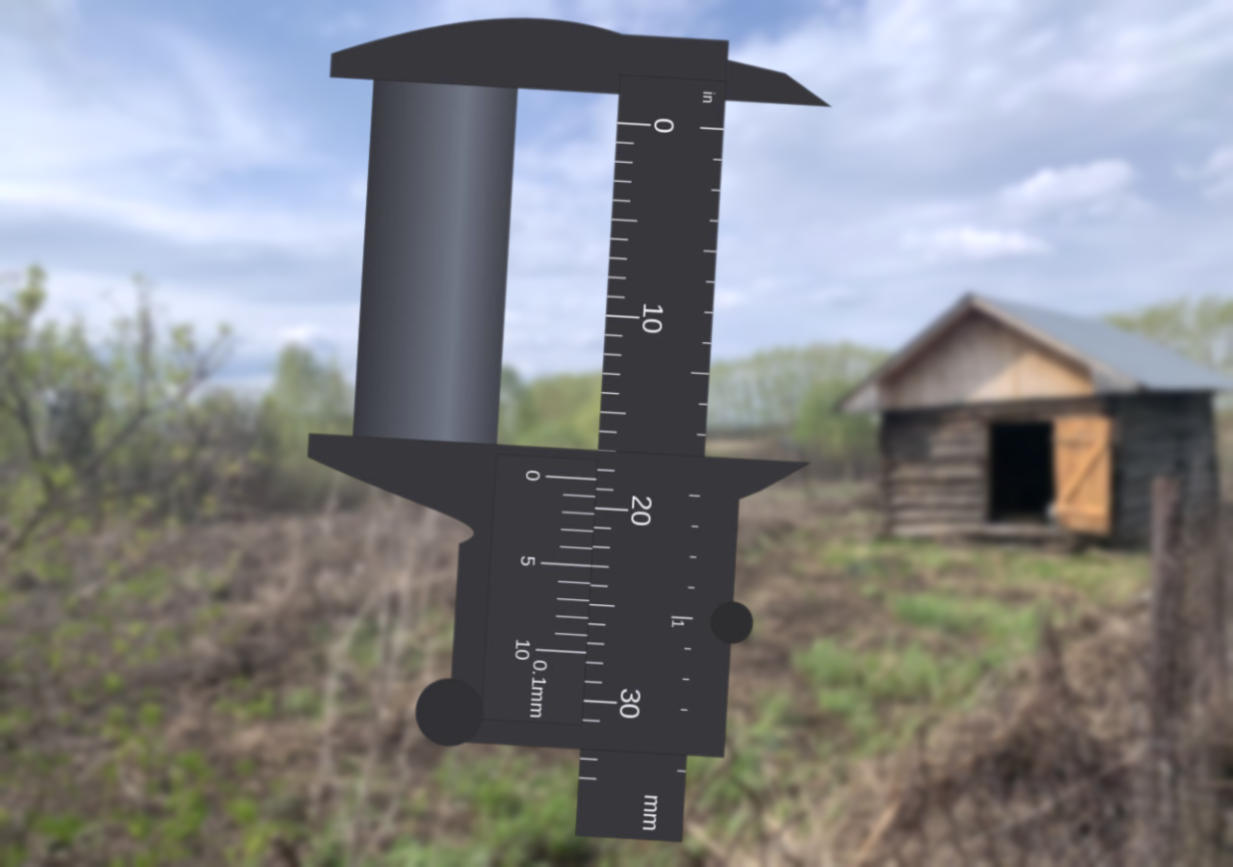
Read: 18.5,mm
